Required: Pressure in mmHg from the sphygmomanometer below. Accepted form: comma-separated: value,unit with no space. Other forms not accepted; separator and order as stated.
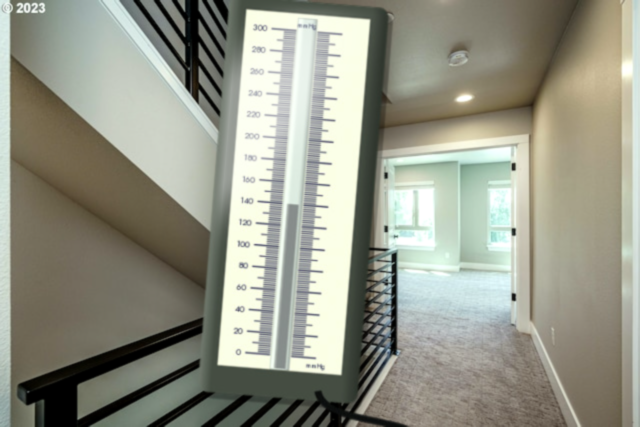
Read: 140,mmHg
